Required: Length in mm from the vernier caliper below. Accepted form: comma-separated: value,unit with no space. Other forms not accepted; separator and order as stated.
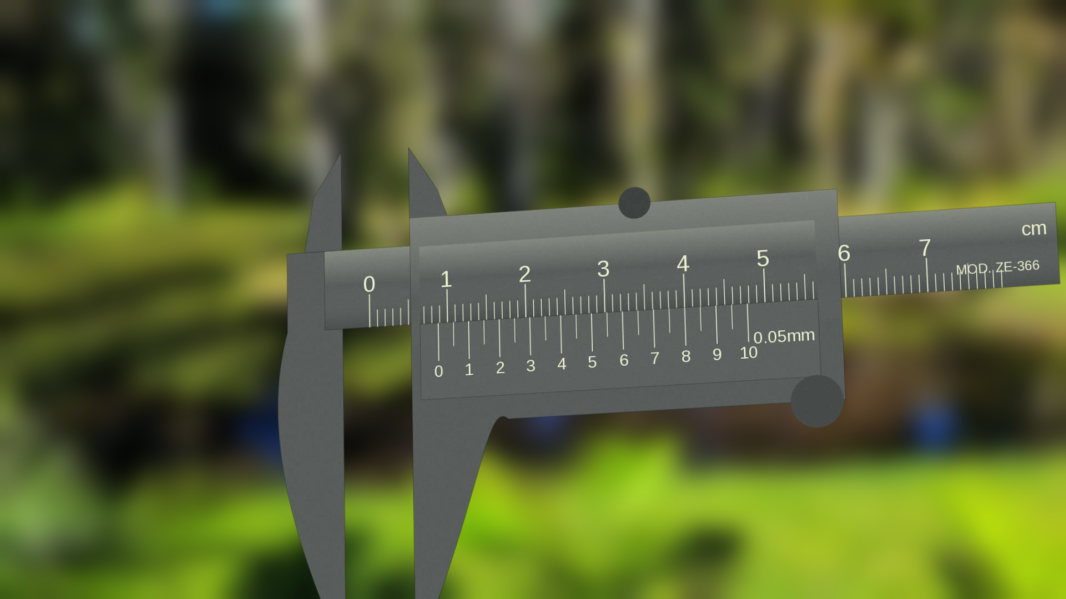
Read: 8.8,mm
